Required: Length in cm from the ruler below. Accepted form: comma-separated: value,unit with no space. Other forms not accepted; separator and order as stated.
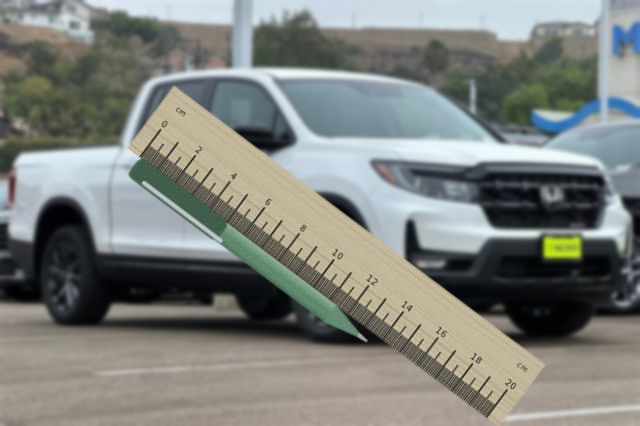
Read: 13.5,cm
